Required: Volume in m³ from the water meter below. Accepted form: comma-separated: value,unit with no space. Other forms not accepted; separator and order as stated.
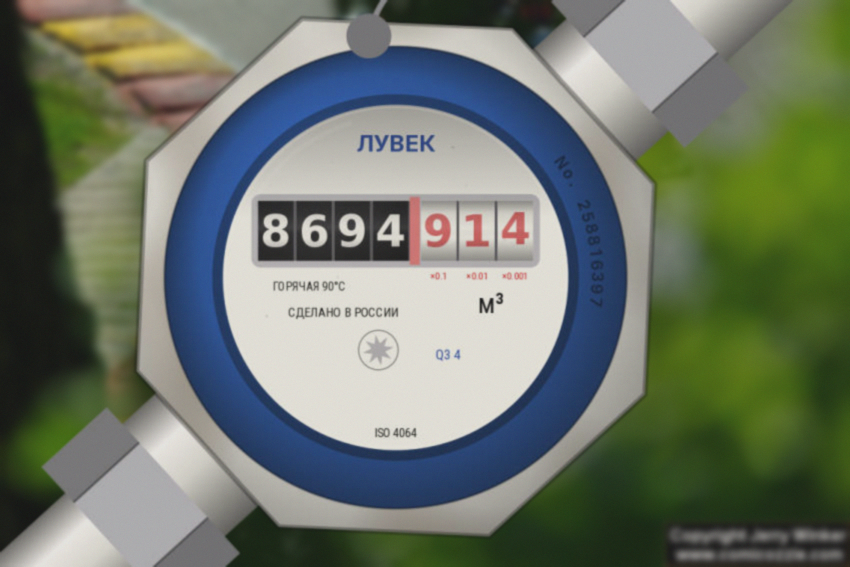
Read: 8694.914,m³
